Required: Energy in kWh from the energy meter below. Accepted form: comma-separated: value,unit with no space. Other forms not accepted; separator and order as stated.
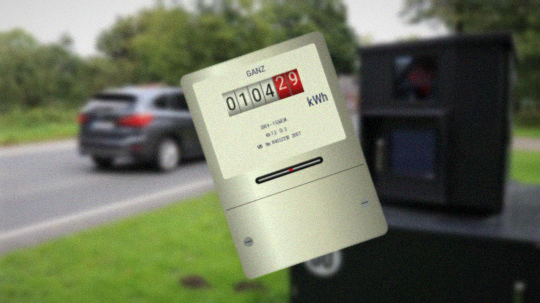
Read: 104.29,kWh
